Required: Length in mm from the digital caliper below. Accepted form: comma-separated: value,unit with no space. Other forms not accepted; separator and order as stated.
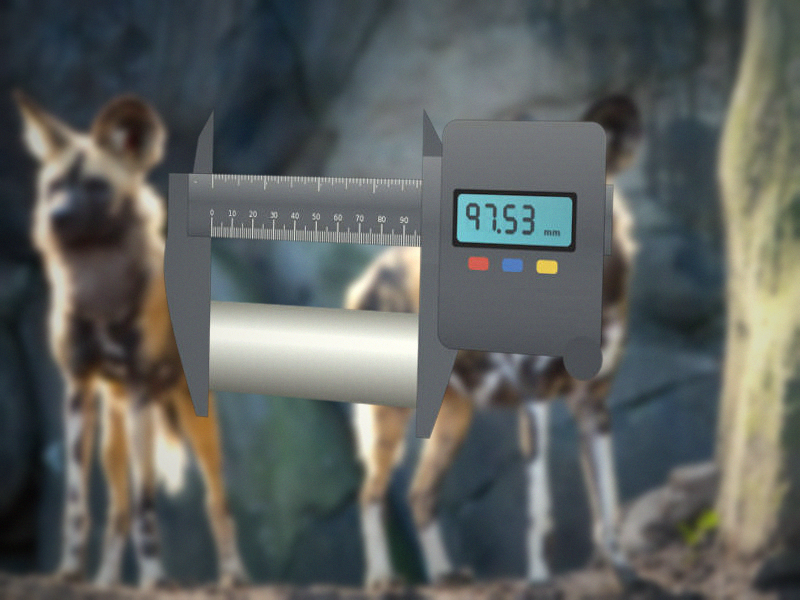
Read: 97.53,mm
